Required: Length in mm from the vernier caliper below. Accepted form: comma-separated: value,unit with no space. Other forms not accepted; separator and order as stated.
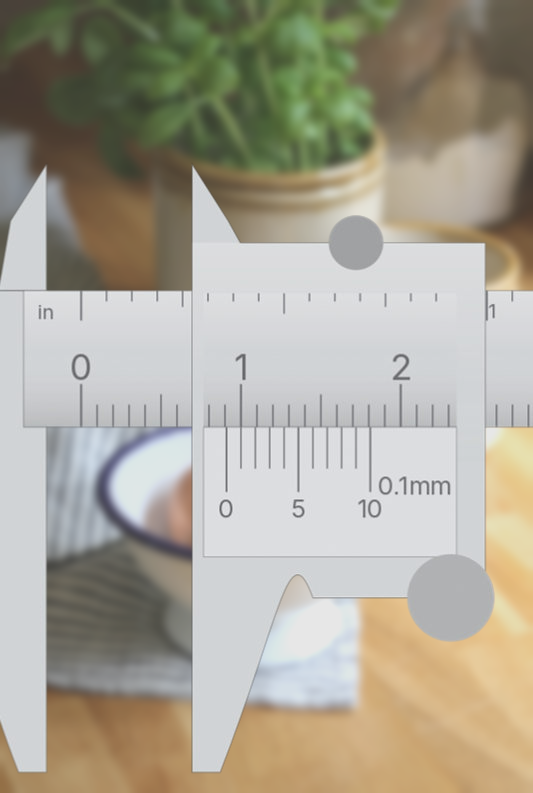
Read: 9.1,mm
